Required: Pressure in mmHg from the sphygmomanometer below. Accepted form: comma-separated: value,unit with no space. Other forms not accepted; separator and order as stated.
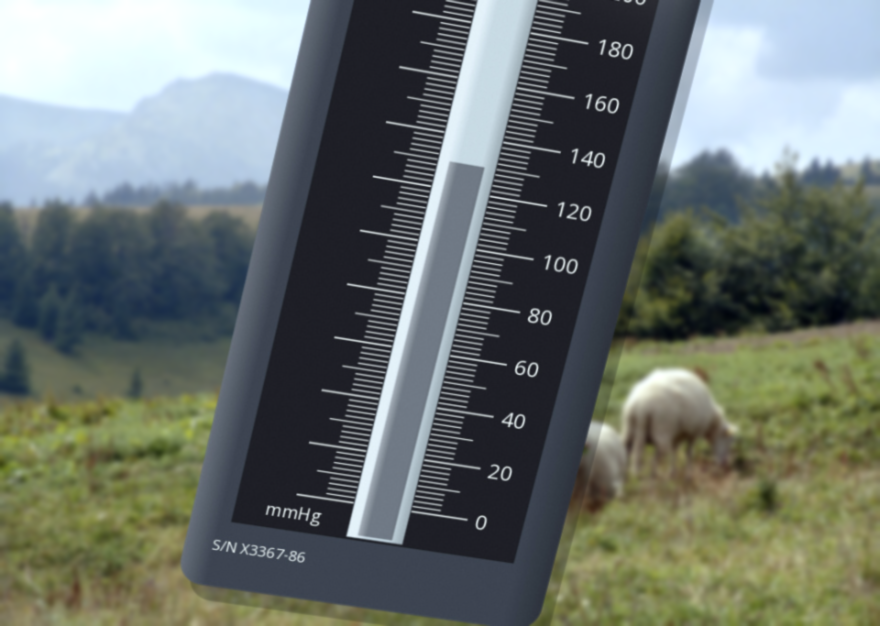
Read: 130,mmHg
